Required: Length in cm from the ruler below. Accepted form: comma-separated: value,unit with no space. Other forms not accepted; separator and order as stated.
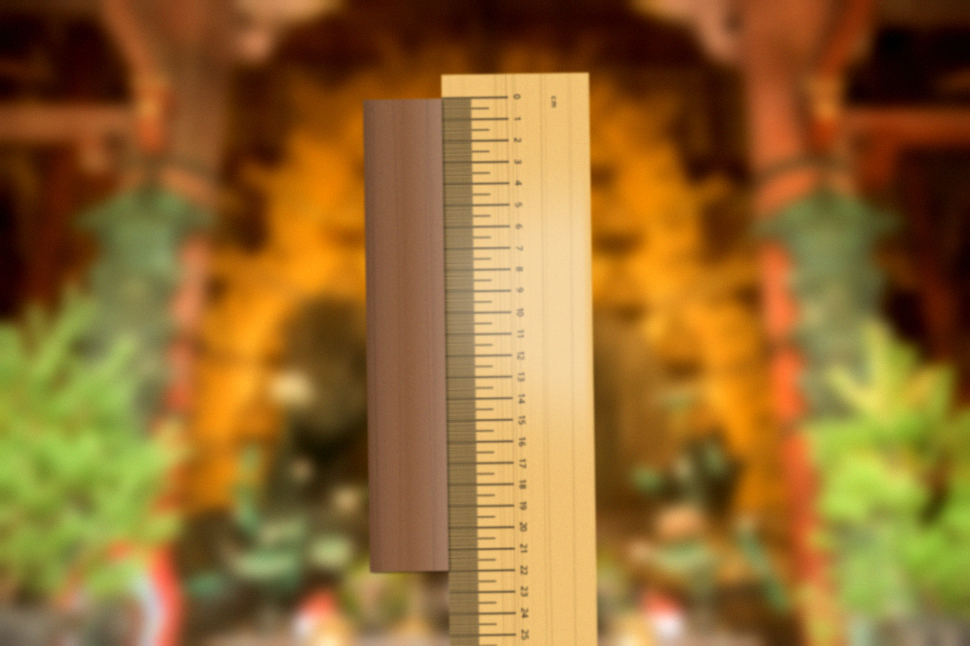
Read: 22,cm
